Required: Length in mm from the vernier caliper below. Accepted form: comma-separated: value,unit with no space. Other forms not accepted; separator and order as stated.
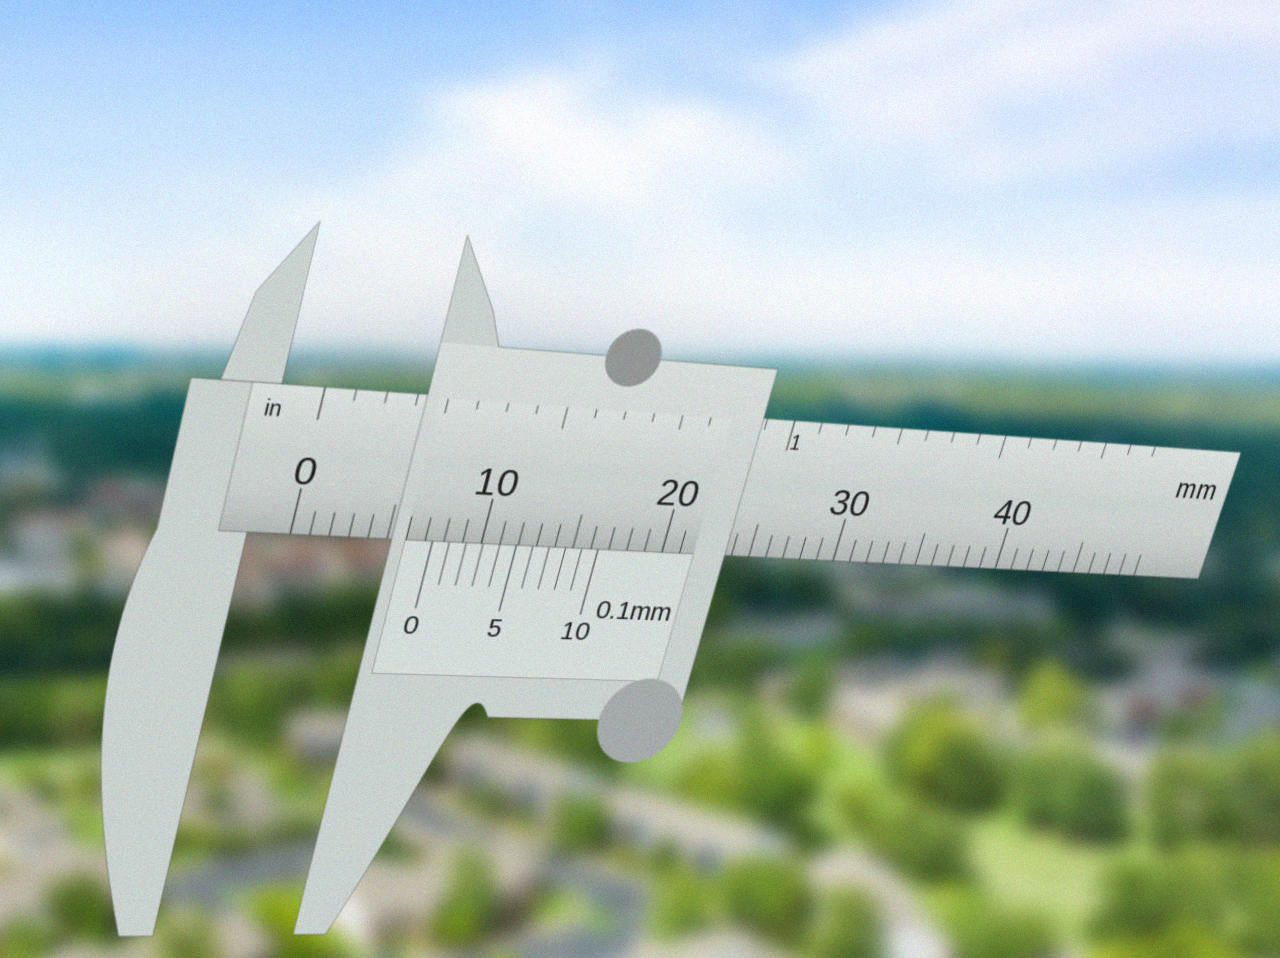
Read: 7.4,mm
